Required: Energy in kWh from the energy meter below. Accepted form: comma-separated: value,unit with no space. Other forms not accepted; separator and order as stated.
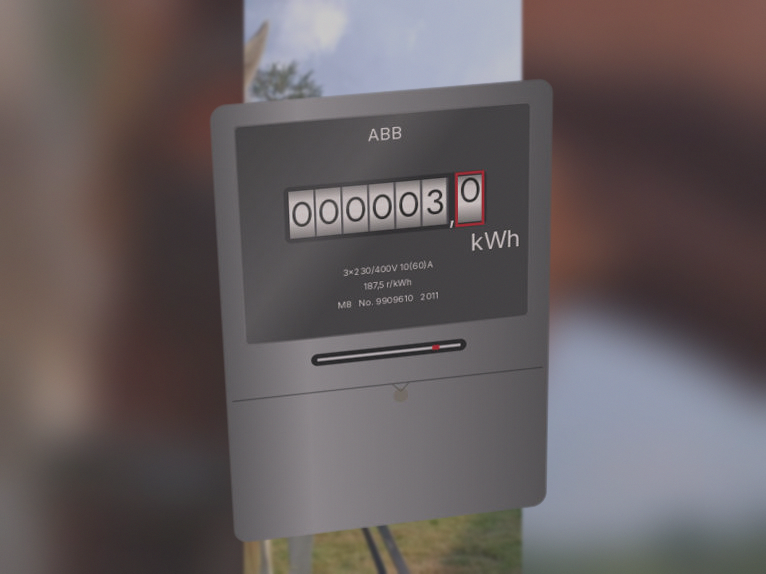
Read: 3.0,kWh
